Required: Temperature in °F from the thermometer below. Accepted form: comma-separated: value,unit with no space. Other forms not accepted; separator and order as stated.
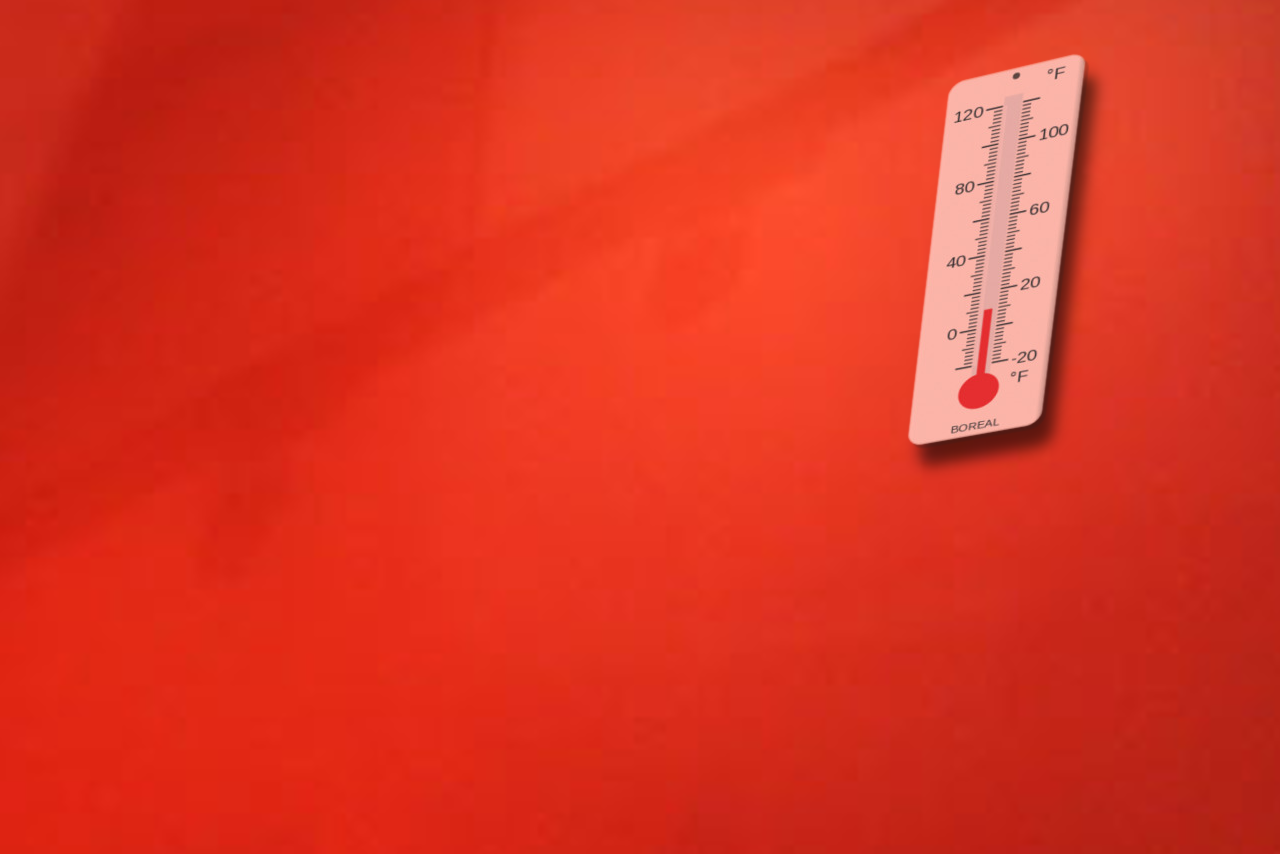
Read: 10,°F
